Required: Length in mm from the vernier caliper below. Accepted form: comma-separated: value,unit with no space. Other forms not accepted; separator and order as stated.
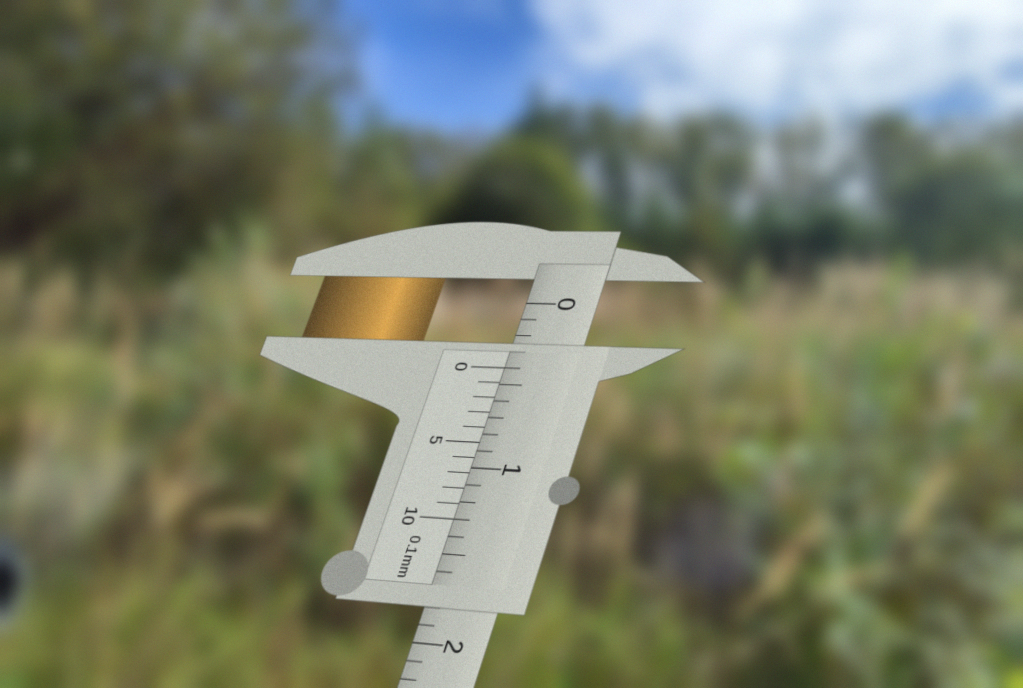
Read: 4.0,mm
